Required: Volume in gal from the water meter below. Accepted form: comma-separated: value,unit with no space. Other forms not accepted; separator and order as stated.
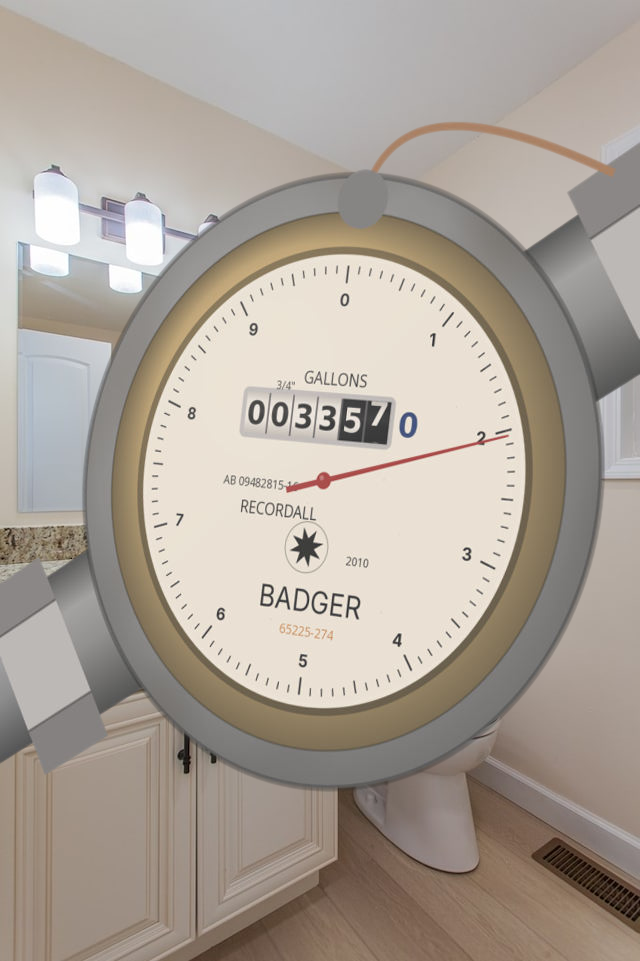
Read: 33572.0,gal
